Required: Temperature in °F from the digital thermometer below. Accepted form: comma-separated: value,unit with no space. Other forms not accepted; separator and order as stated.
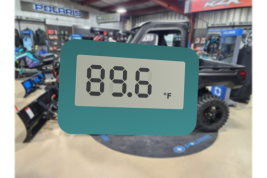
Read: 89.6,°F
